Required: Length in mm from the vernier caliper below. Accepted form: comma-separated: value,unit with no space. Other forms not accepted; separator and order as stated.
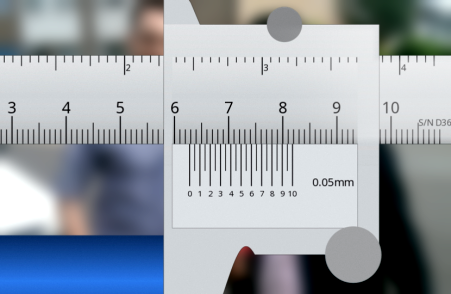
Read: 62.8,mm
